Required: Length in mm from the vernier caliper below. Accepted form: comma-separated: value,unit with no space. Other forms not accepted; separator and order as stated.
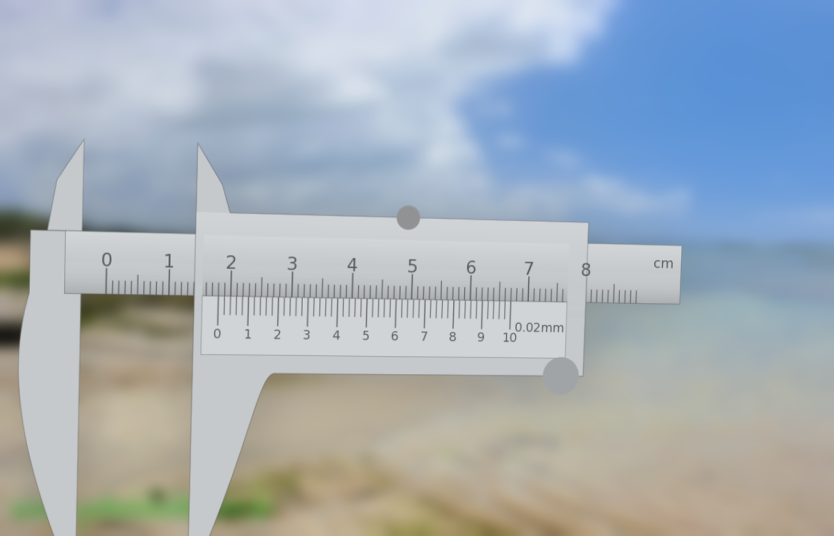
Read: 18.0,mm
